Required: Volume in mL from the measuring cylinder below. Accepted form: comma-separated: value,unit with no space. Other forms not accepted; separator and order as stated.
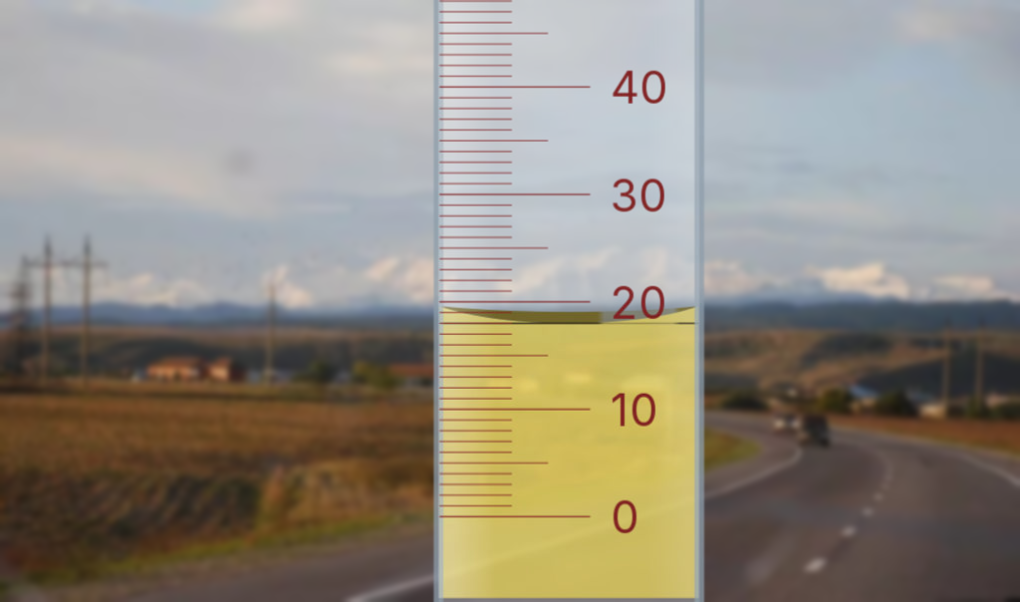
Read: 18,mL
